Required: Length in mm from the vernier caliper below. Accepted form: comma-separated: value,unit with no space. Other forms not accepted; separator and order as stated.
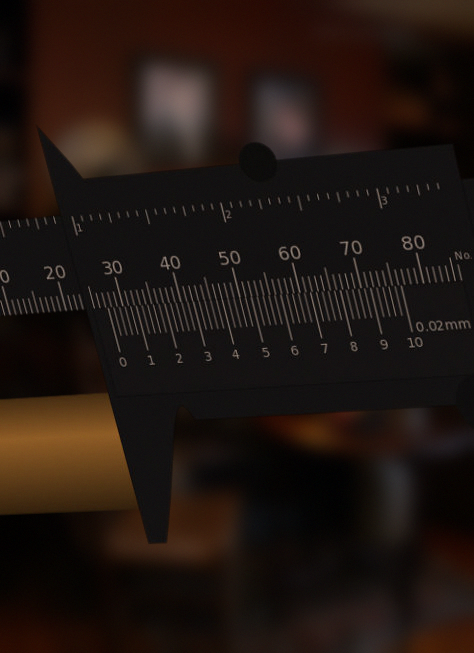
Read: 27.4,mm
